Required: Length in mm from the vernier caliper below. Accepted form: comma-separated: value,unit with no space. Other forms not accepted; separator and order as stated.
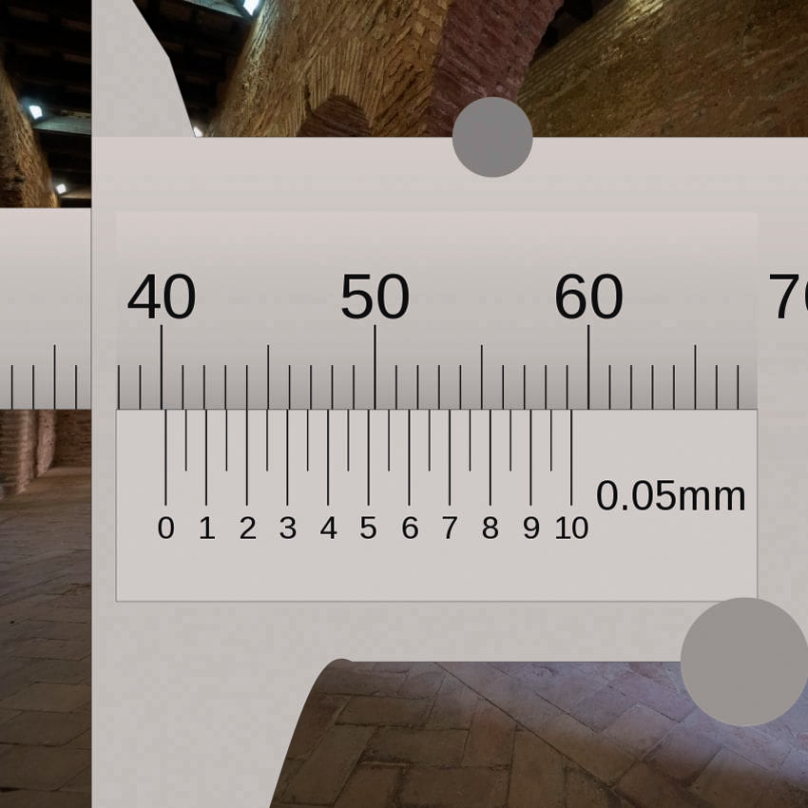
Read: 40.20,mm
